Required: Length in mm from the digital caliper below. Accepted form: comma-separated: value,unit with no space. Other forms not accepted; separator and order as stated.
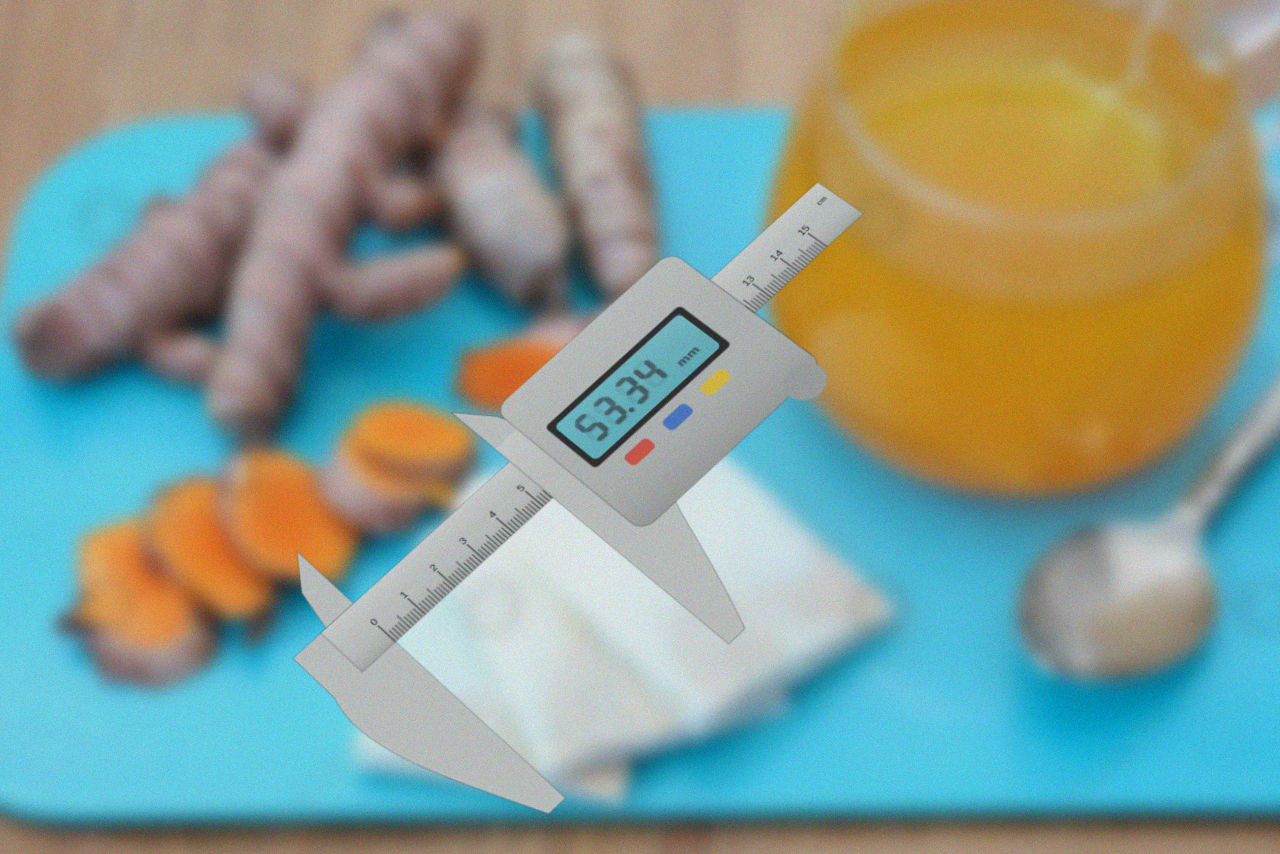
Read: 53.34,mm
